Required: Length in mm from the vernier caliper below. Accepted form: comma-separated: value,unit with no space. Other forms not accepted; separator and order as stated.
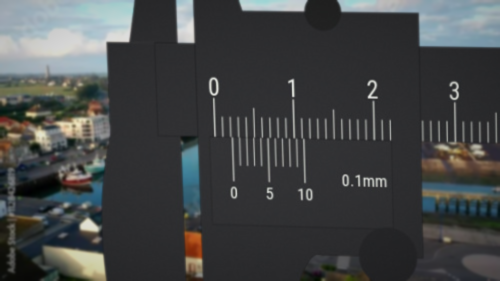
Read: 2.2,mm
